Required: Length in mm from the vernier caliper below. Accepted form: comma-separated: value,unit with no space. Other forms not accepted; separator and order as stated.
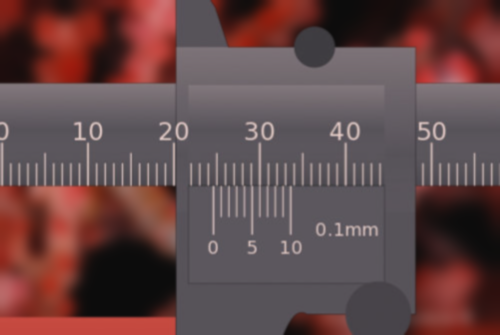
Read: 24.6,mm
